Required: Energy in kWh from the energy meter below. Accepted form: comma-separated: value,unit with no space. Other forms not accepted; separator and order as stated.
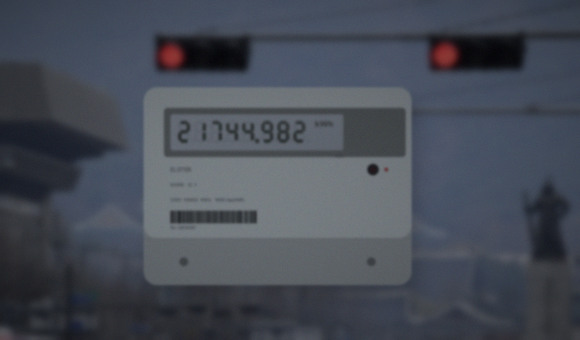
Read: 21744.982,kWh
